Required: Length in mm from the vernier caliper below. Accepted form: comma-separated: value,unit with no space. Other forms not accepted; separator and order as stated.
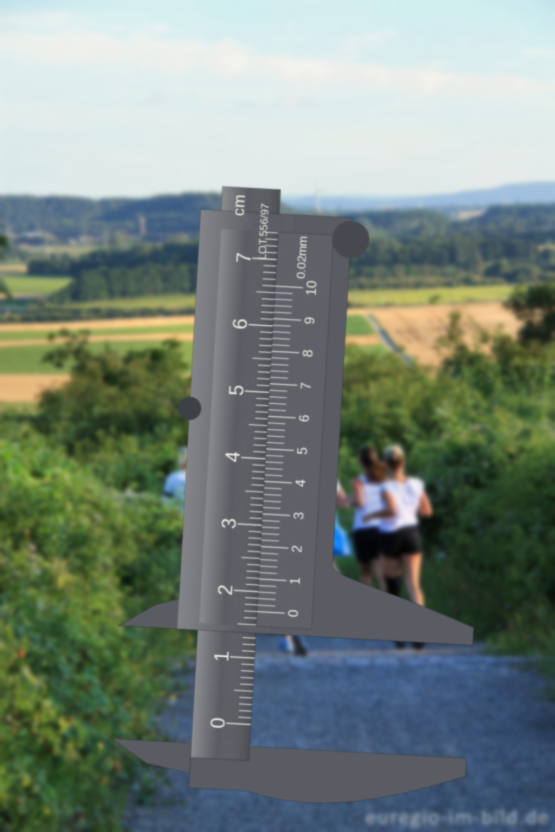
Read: 17.0,mm
